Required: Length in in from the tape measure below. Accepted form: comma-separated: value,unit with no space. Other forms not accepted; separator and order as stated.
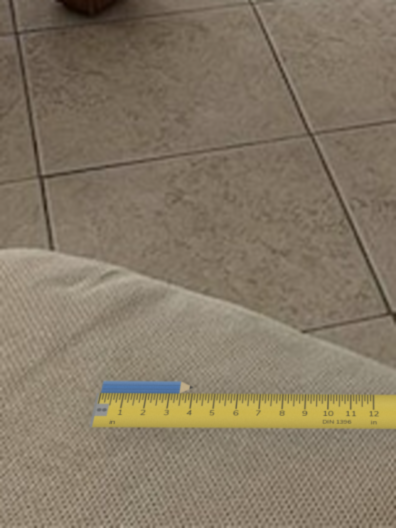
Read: 4,in
